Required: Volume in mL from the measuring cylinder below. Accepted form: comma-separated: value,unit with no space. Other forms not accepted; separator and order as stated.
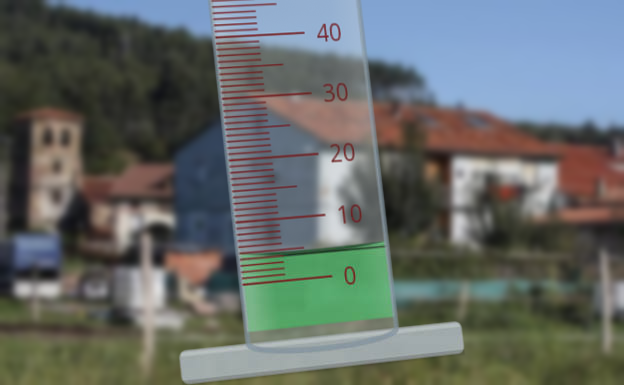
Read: 4,mL
